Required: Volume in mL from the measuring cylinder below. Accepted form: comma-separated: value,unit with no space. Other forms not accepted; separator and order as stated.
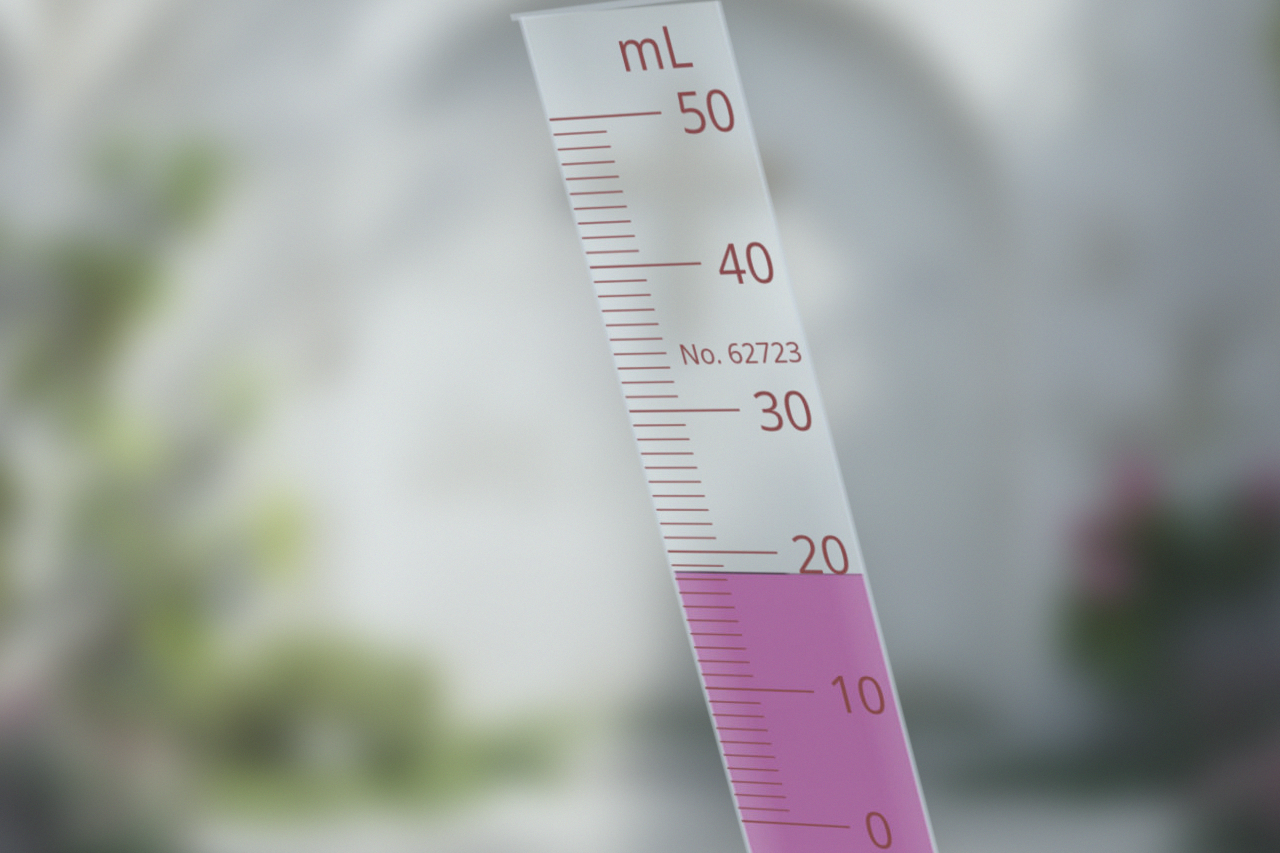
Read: 18.5,mL
